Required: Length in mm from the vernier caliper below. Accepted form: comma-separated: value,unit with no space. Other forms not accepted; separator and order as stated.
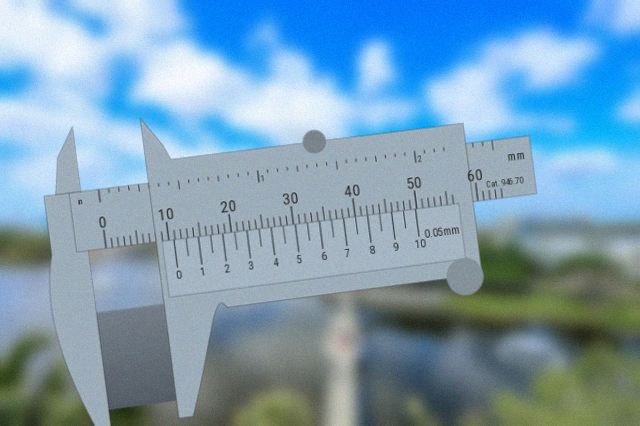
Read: 10.8,mm
